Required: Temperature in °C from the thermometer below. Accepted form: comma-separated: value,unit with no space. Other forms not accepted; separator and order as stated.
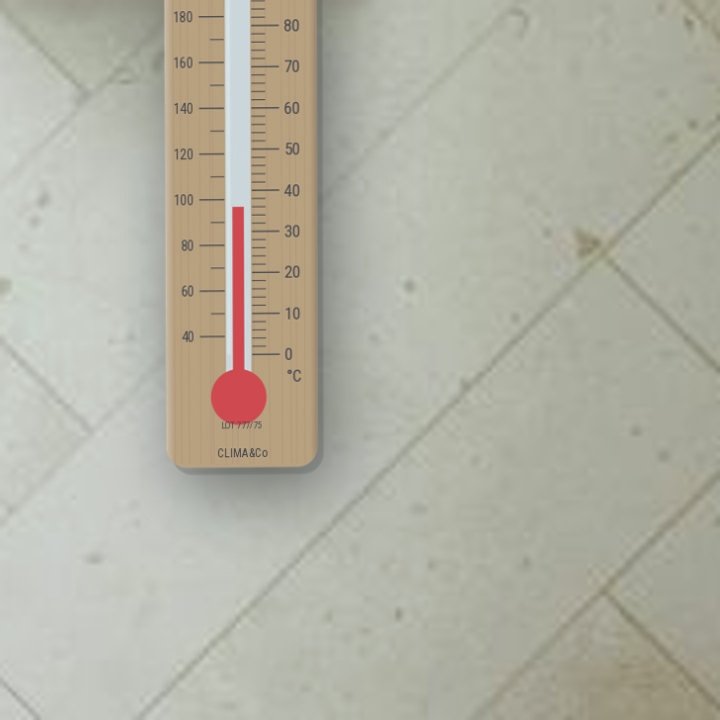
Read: 36,°C
